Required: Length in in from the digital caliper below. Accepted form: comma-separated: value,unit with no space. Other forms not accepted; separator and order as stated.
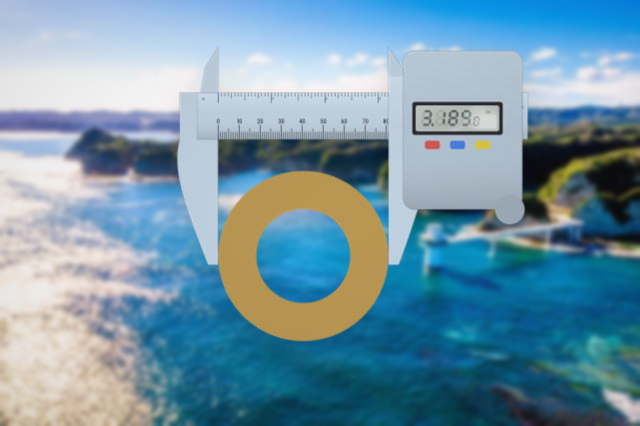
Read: 3.1890,in
